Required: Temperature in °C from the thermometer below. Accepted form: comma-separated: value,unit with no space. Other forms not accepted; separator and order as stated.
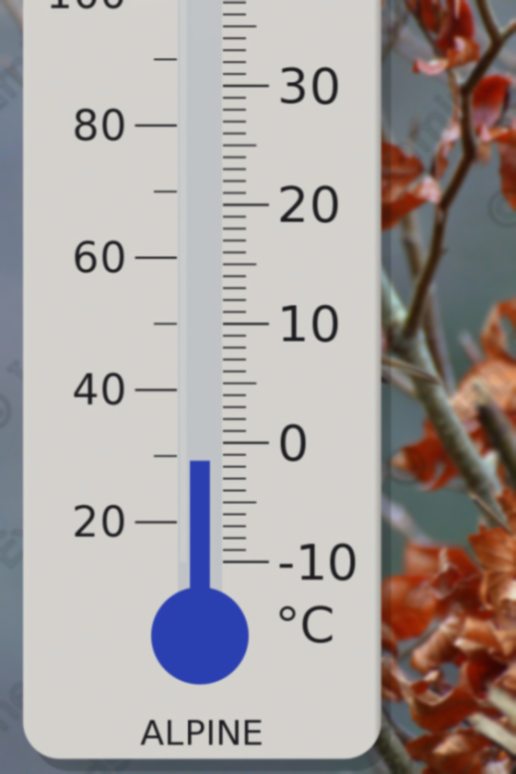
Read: -1.5,°C
